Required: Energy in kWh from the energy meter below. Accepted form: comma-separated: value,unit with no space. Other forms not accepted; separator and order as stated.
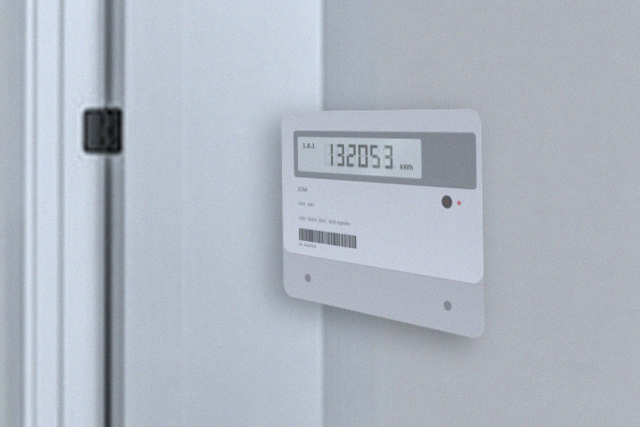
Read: 132053,kWh
